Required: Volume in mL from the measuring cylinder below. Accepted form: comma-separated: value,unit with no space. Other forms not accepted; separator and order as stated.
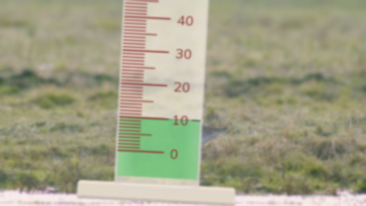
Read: 10,mL
